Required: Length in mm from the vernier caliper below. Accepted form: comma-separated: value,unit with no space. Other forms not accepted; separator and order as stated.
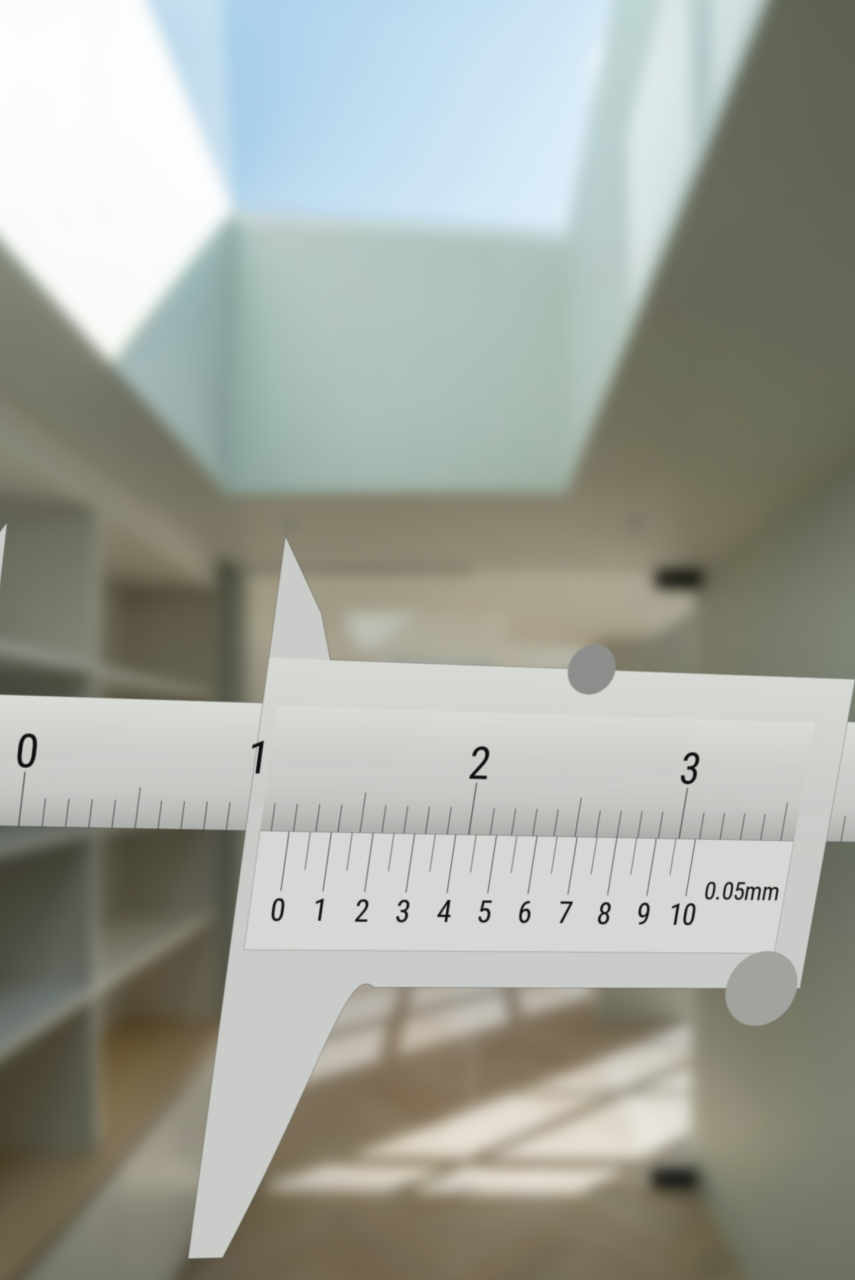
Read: 11.8,mm
